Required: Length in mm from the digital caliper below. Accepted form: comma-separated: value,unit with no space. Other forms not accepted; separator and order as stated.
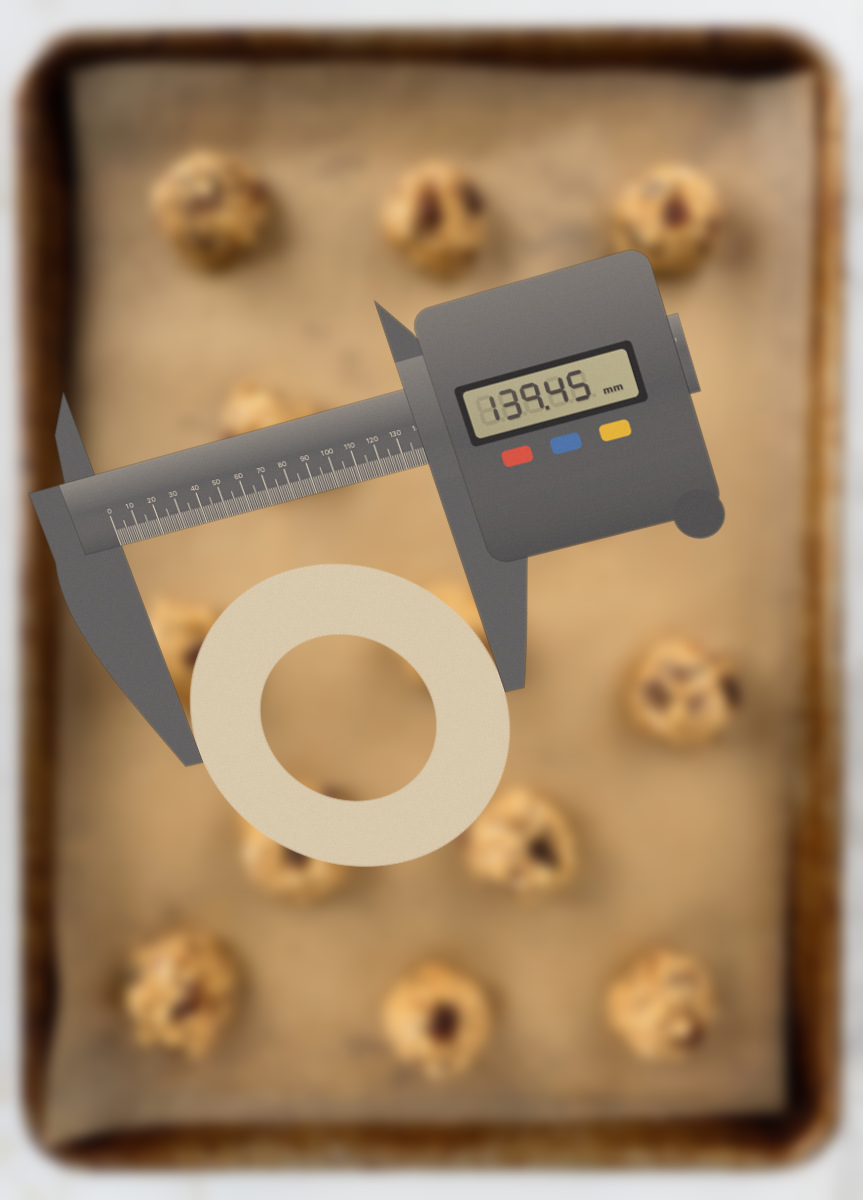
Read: 139.45,mm
